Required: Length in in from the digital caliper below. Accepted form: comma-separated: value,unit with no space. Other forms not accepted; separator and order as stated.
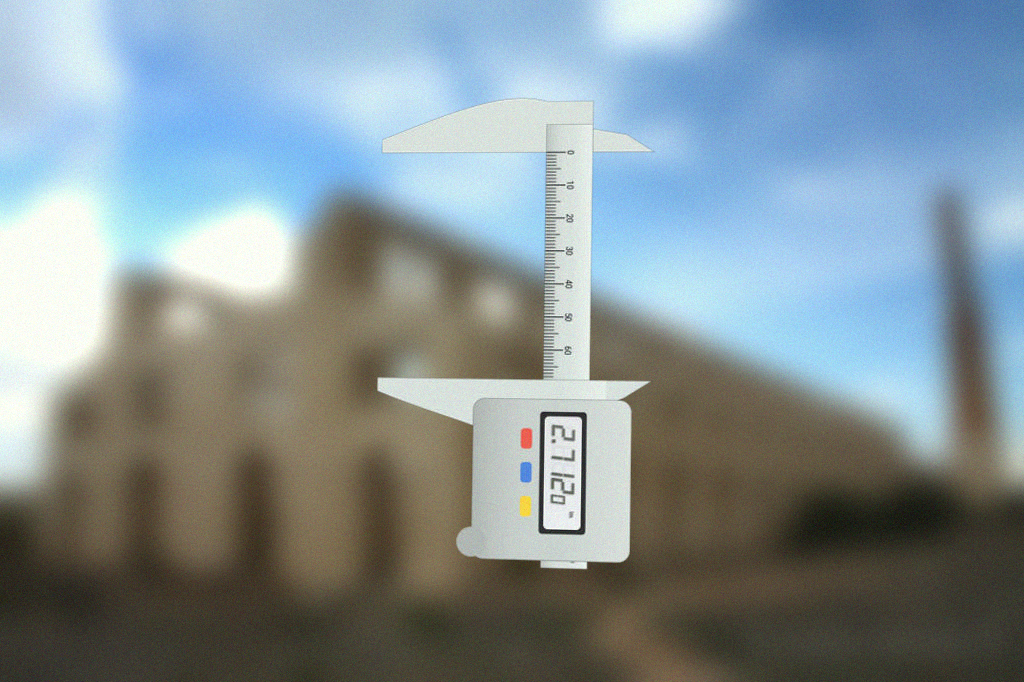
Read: 2.7120,in
